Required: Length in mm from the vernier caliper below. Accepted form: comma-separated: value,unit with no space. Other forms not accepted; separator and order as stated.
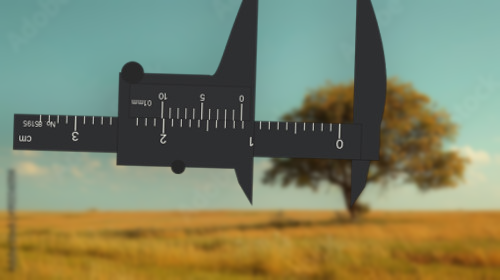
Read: 11.2,mm
